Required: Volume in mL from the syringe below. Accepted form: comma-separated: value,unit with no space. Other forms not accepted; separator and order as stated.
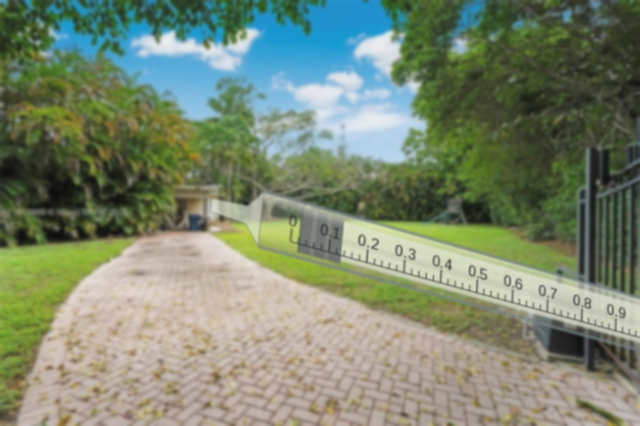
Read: 0.02,mL
